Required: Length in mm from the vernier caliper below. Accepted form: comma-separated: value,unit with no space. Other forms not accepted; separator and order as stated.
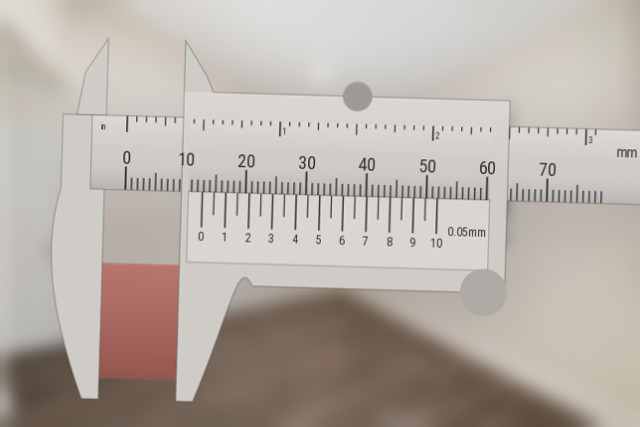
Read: 12.8,mm
